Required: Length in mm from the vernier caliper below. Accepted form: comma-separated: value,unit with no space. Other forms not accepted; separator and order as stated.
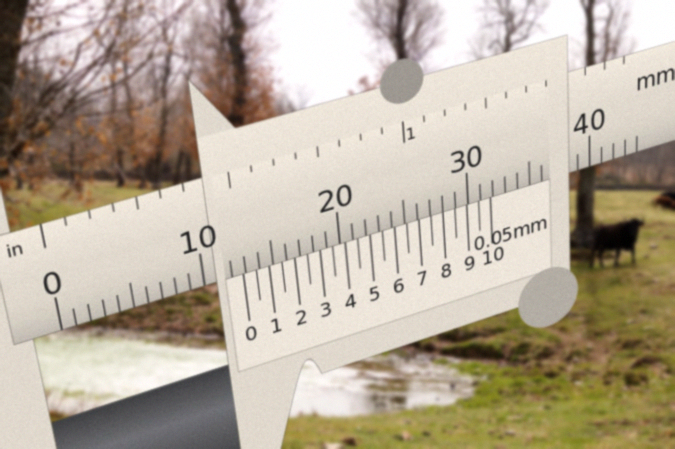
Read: 12.8,mm
